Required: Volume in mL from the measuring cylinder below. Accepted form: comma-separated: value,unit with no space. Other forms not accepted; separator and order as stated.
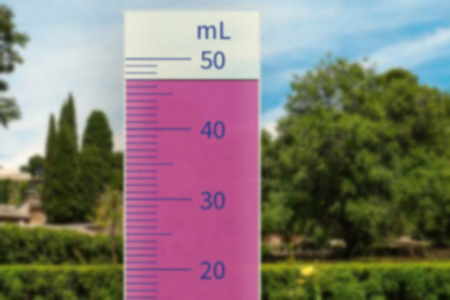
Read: 47,mL
